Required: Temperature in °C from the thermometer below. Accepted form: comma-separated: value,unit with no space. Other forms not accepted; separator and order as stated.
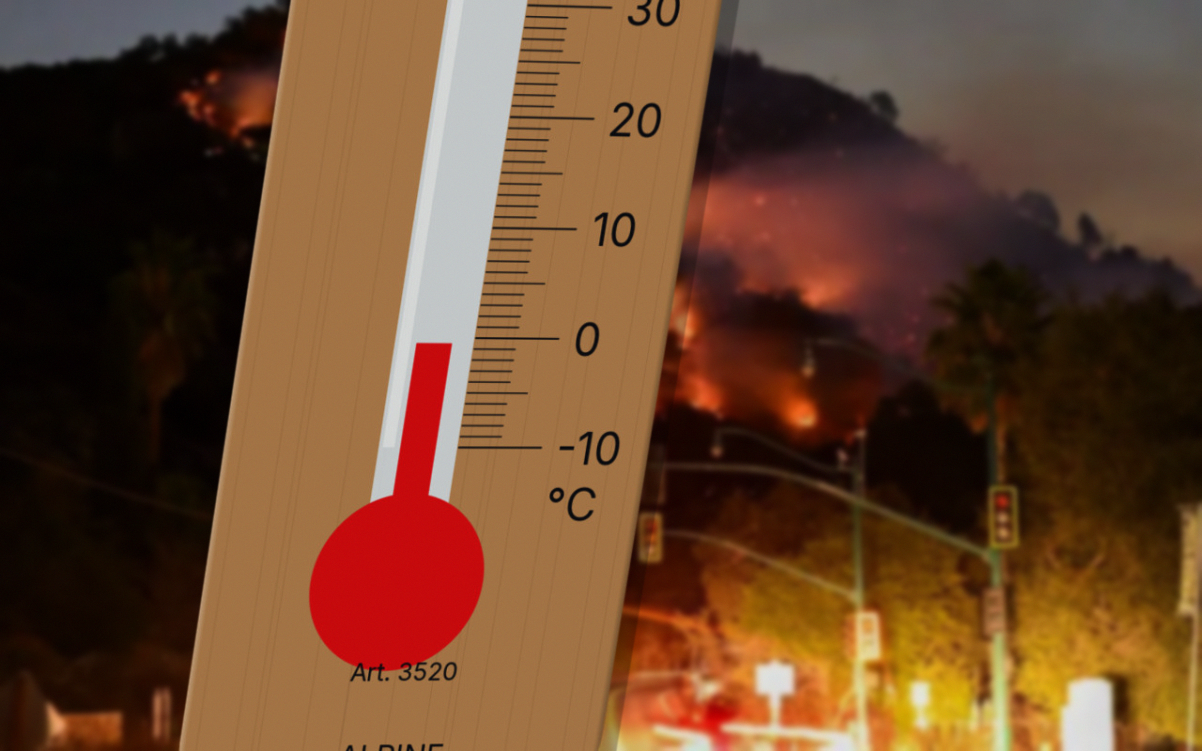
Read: -0.5,°C
